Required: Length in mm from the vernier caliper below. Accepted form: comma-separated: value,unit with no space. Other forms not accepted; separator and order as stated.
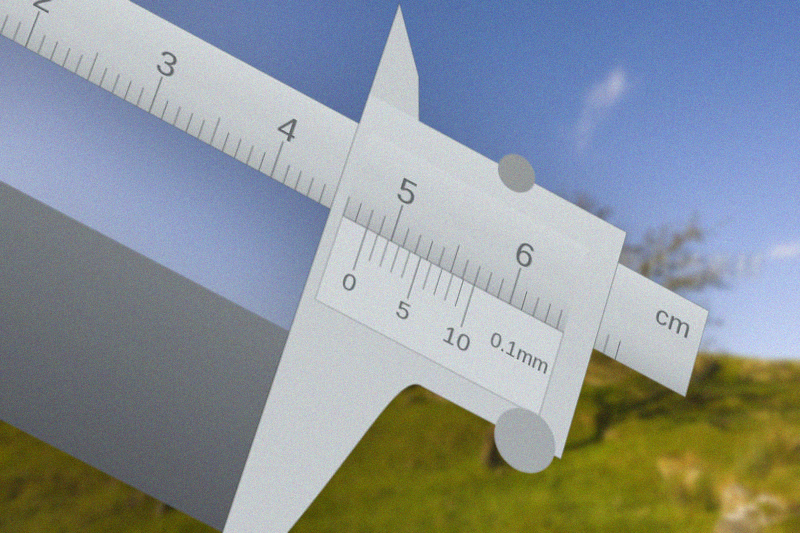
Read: 48.0,mm
